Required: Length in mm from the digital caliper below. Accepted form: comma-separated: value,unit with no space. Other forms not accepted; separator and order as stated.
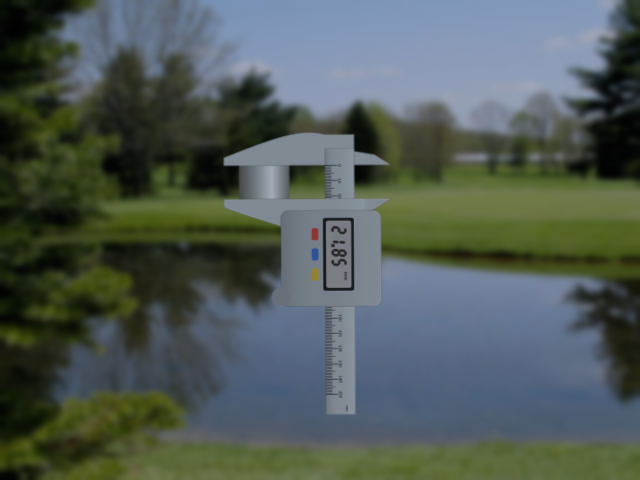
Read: 21.85,mm
